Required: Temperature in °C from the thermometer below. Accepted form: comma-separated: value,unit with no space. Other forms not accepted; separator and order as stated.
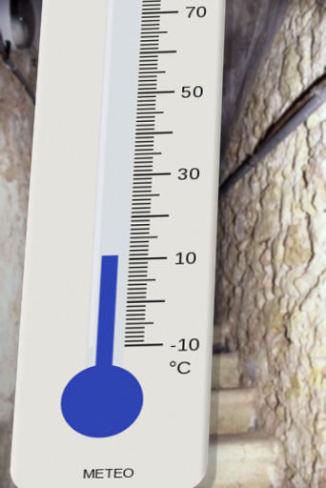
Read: 11,°C
